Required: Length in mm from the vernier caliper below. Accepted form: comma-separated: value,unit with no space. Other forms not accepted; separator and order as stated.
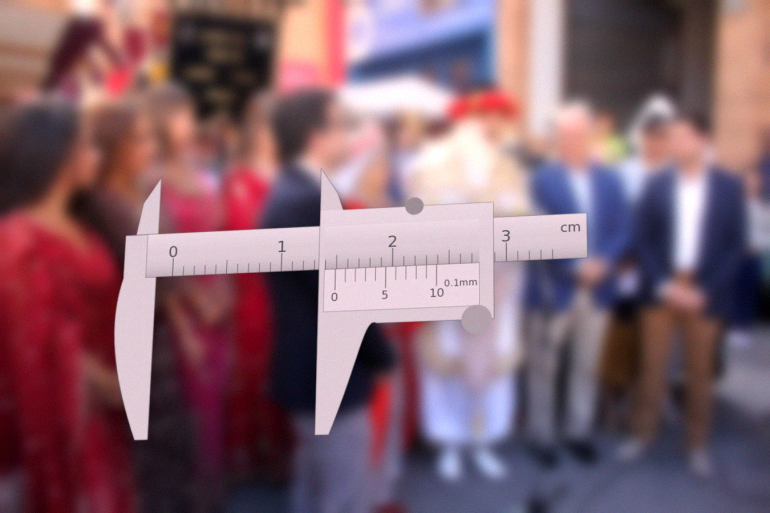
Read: 14.9,mm
